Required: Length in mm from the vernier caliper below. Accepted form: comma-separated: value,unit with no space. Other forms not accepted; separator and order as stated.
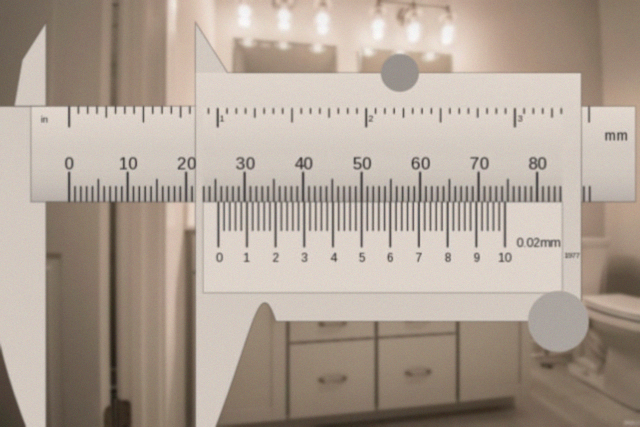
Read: 25.5,mm
